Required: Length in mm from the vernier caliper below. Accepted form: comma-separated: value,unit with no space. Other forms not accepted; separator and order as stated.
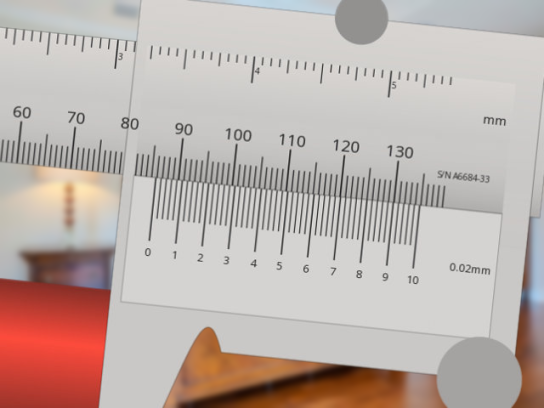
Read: 85.8,mm
